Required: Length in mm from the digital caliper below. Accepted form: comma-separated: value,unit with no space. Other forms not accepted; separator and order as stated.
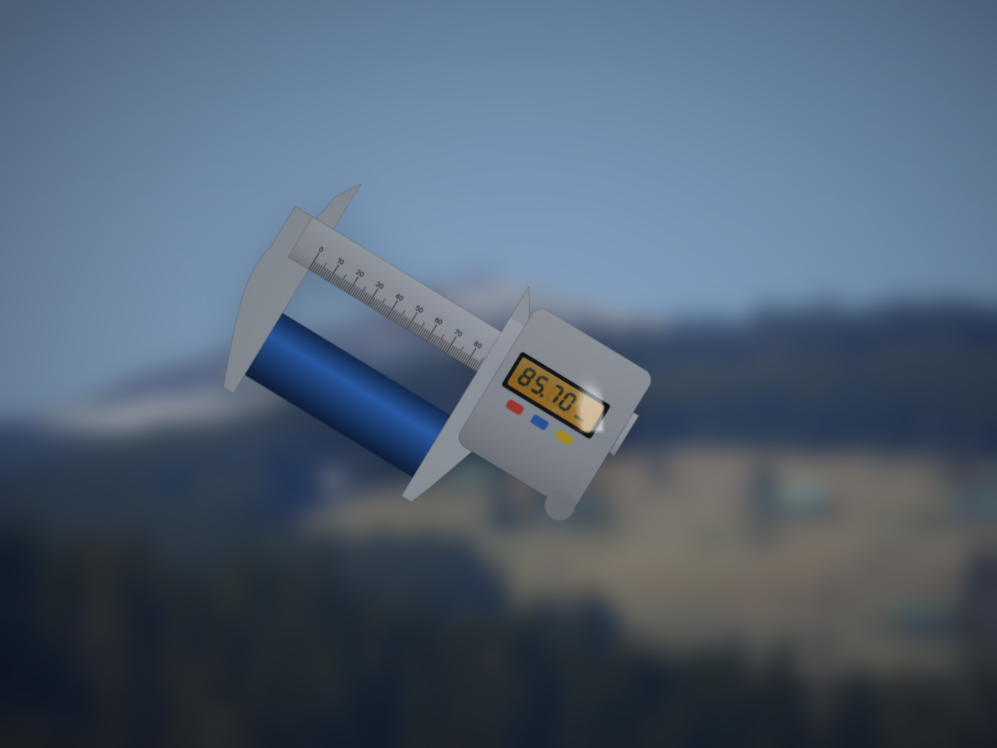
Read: 85.70,mm
